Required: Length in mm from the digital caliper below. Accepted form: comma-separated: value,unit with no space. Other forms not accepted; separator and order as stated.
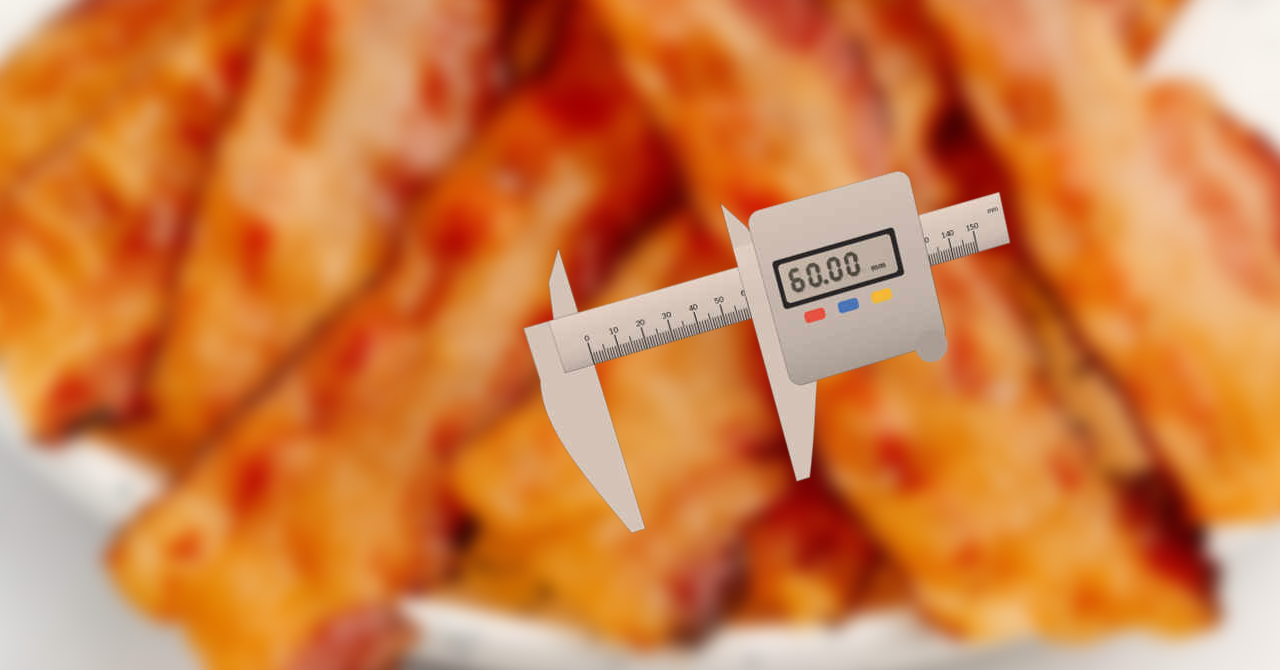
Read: 60.00,mm
